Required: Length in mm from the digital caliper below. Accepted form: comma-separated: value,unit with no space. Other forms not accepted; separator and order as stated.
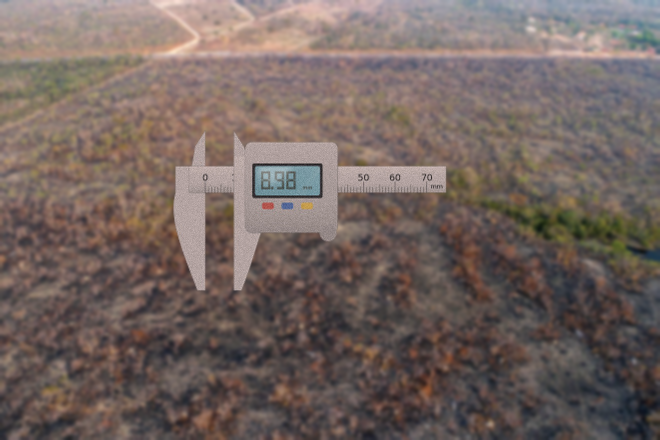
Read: 8.98,mm
